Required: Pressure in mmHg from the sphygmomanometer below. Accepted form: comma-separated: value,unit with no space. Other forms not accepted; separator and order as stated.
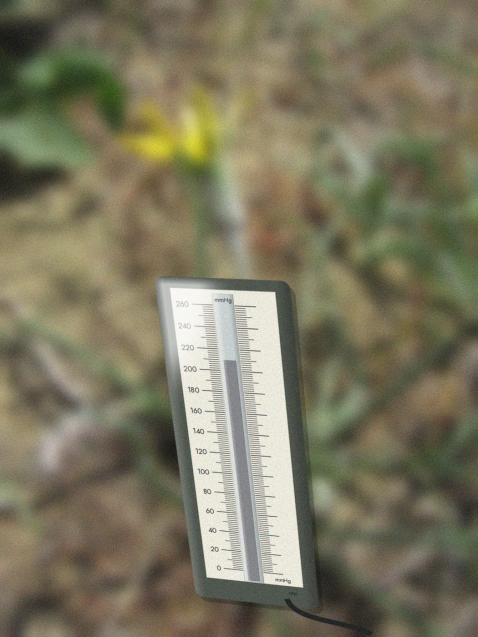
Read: 210,mmHg
